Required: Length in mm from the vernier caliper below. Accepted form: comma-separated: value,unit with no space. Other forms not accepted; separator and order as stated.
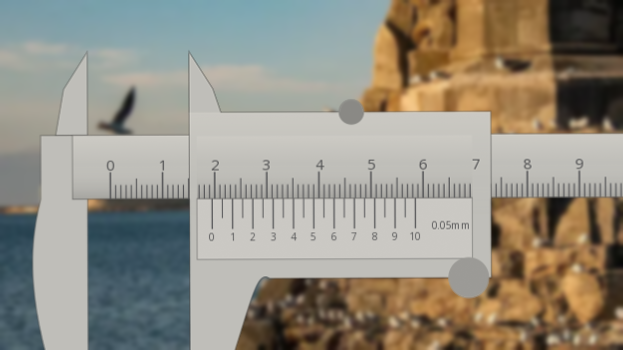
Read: 19.5,mm
